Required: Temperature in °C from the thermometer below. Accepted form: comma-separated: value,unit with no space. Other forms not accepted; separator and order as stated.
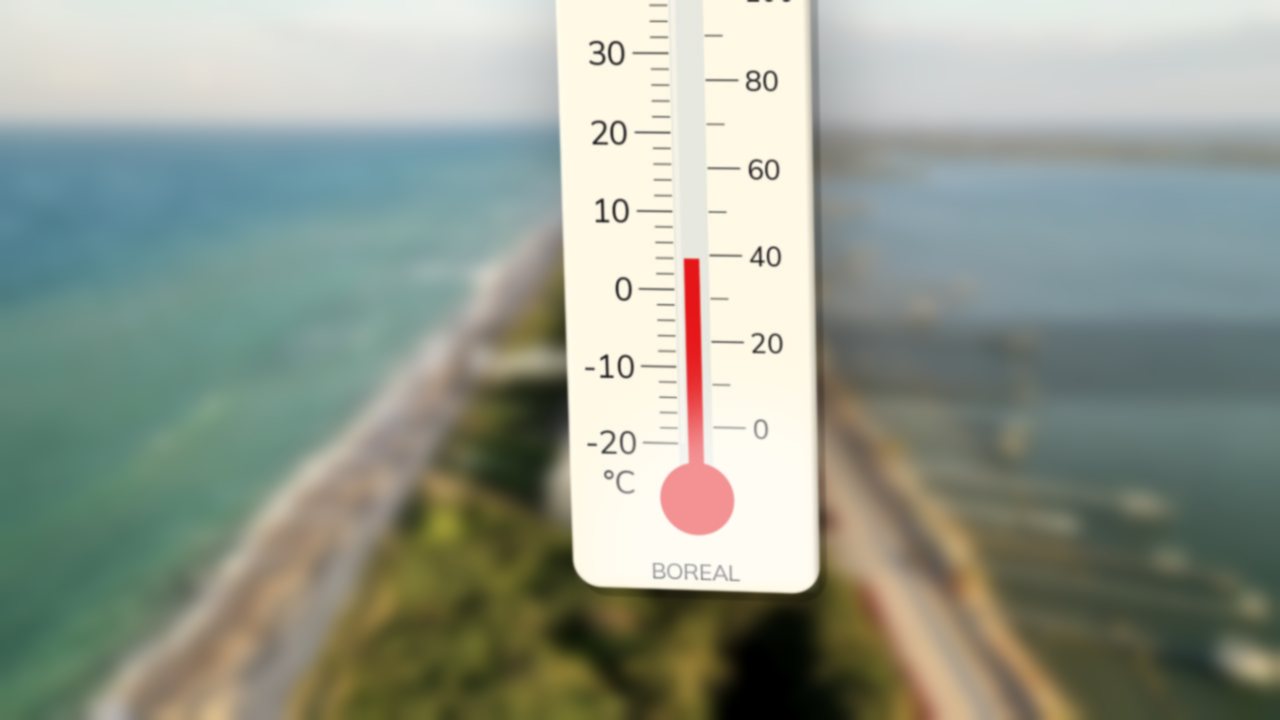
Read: 4,°C
